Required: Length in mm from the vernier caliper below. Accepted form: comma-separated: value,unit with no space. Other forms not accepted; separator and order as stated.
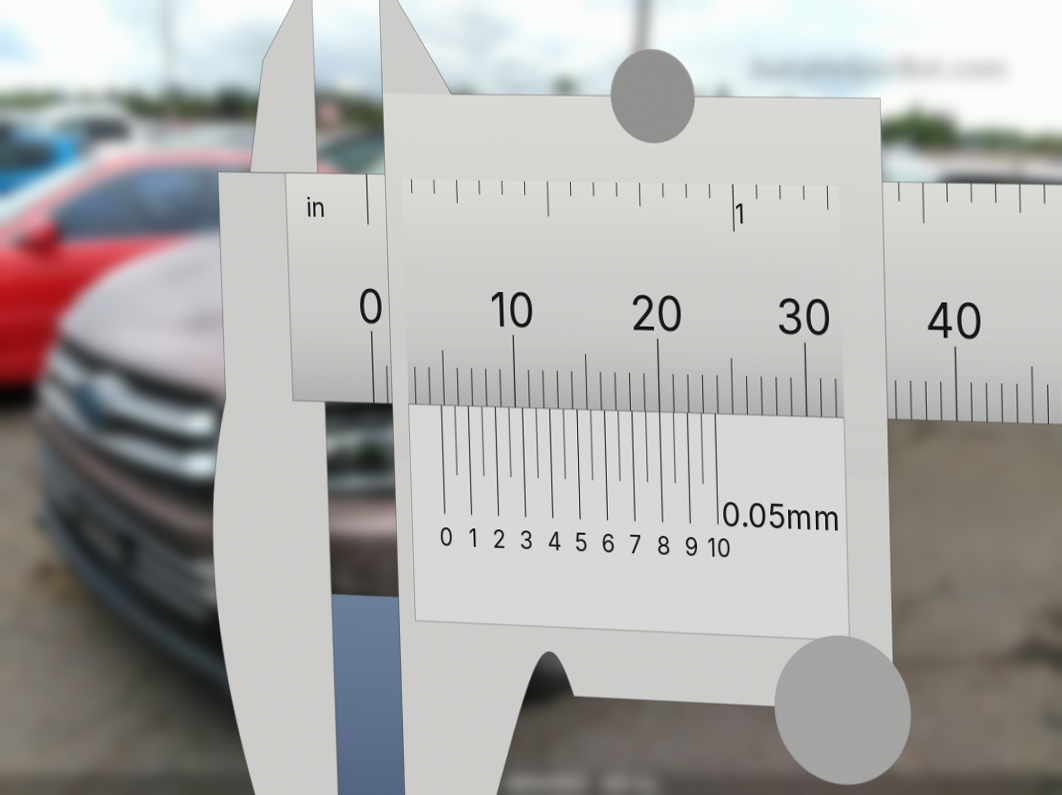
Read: 4.8,mm
